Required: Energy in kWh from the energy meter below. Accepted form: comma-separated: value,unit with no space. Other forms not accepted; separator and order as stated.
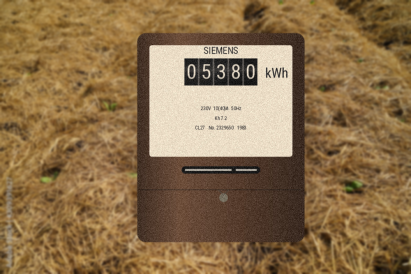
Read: 5380,kWh
